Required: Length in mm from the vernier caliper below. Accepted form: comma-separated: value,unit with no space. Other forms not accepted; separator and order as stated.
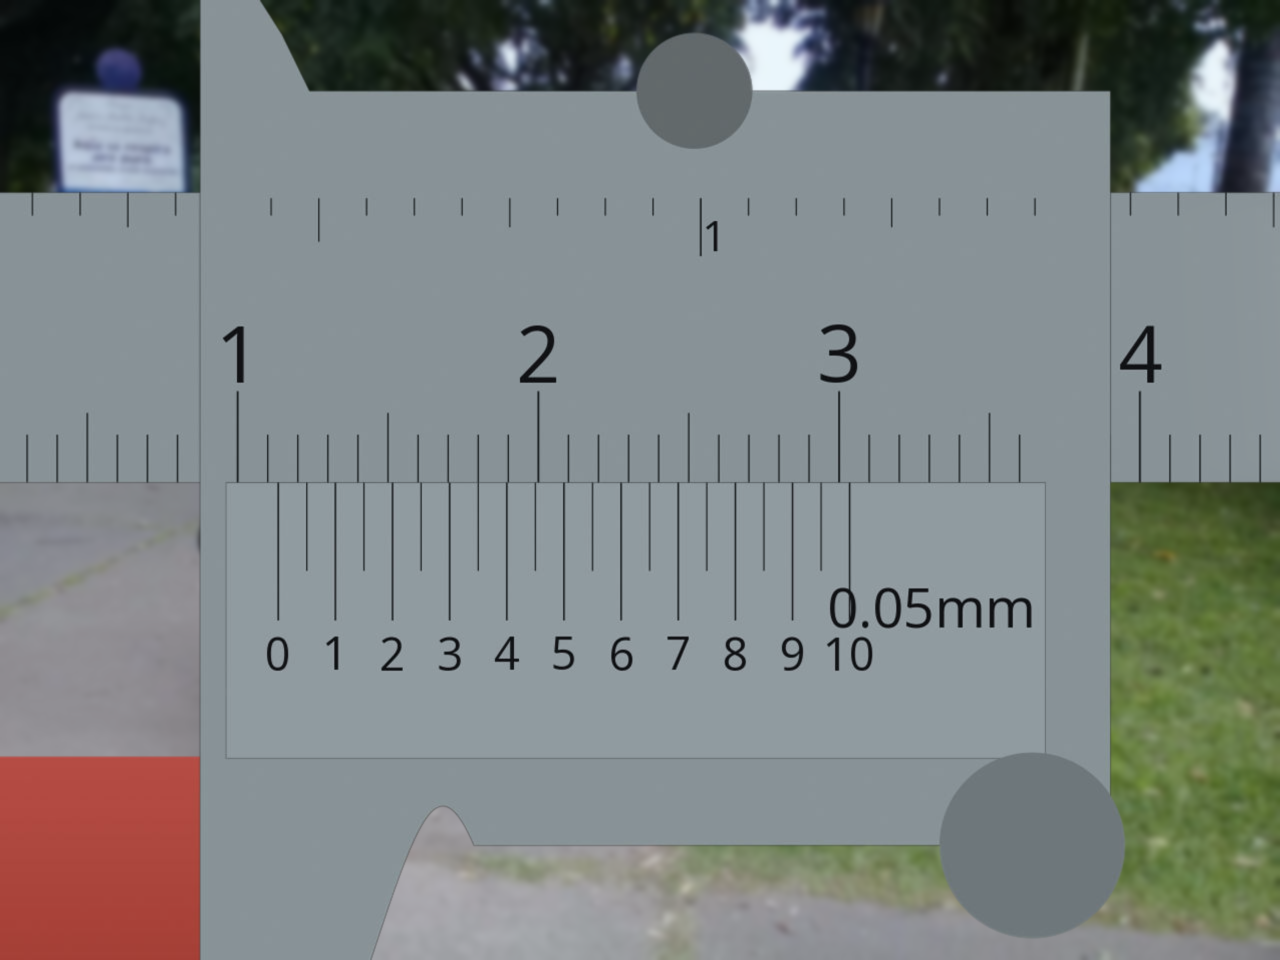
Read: 11.35,mm
